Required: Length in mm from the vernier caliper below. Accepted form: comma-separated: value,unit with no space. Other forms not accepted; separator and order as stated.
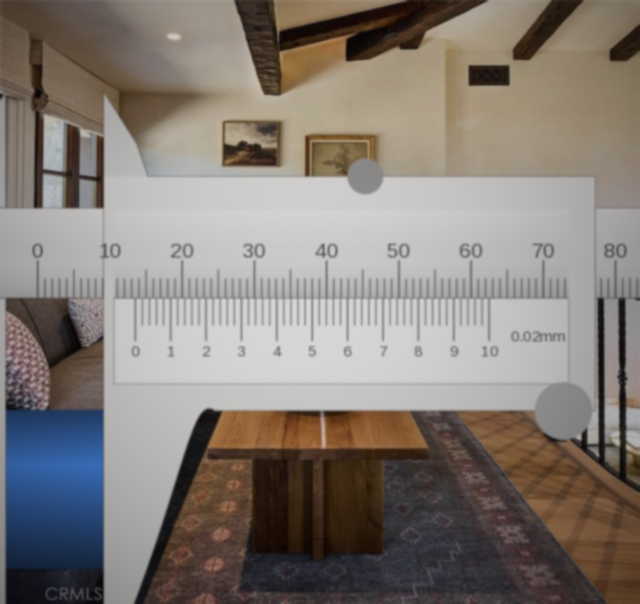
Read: 13.5,mm
